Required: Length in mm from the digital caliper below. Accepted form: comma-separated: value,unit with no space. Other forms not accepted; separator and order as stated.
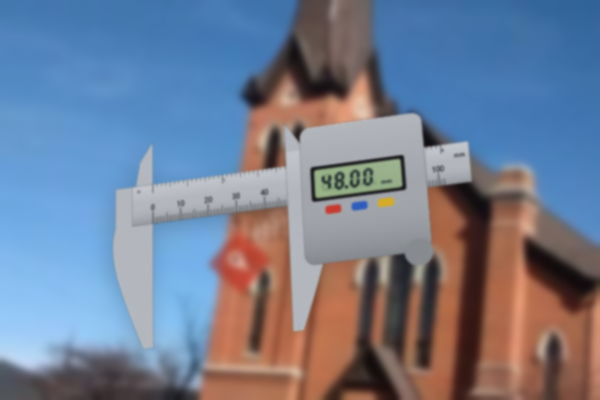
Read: 48.00,mm
